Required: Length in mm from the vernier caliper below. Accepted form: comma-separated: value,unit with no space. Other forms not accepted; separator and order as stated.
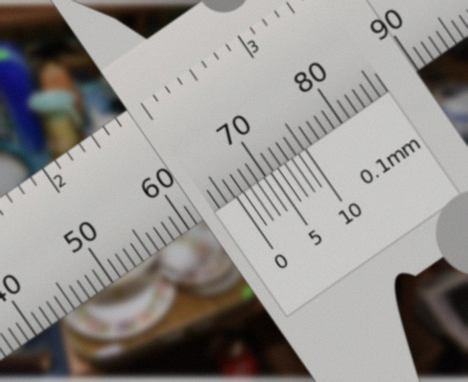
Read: 66.2,mm
